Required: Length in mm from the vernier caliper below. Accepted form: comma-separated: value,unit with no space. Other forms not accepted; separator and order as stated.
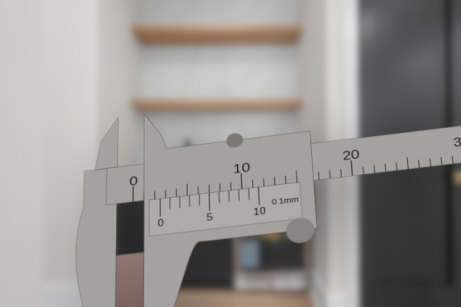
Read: 2.5,mm
